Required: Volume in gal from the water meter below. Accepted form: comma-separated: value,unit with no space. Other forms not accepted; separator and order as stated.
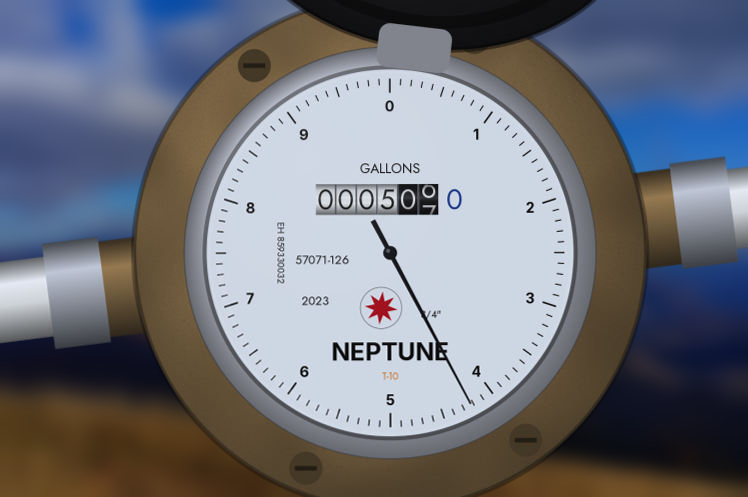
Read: 5064.2,gal
